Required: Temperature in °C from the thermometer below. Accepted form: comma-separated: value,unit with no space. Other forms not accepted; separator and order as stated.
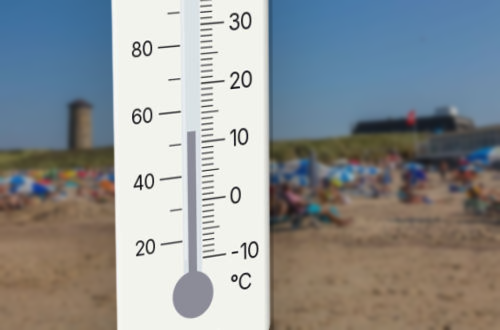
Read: 12,°C
